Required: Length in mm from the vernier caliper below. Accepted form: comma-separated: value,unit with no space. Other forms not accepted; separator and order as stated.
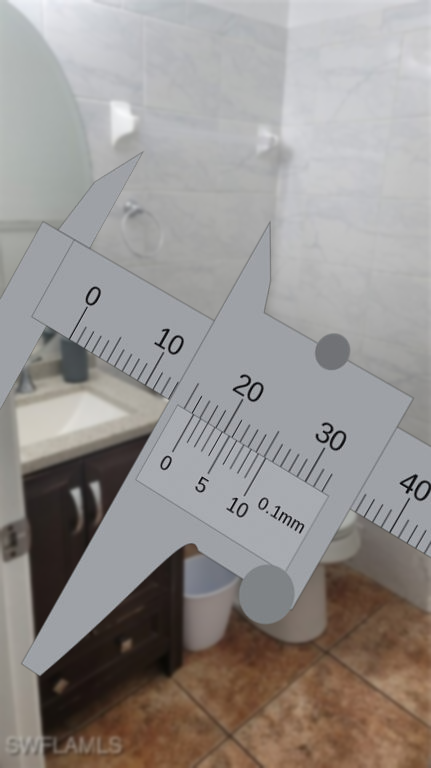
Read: 16.2,mm
